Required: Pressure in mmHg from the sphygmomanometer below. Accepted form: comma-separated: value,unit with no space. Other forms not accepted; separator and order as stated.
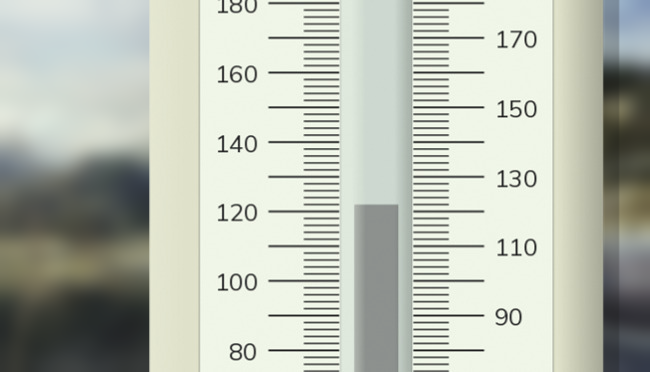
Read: 122,mmHg
